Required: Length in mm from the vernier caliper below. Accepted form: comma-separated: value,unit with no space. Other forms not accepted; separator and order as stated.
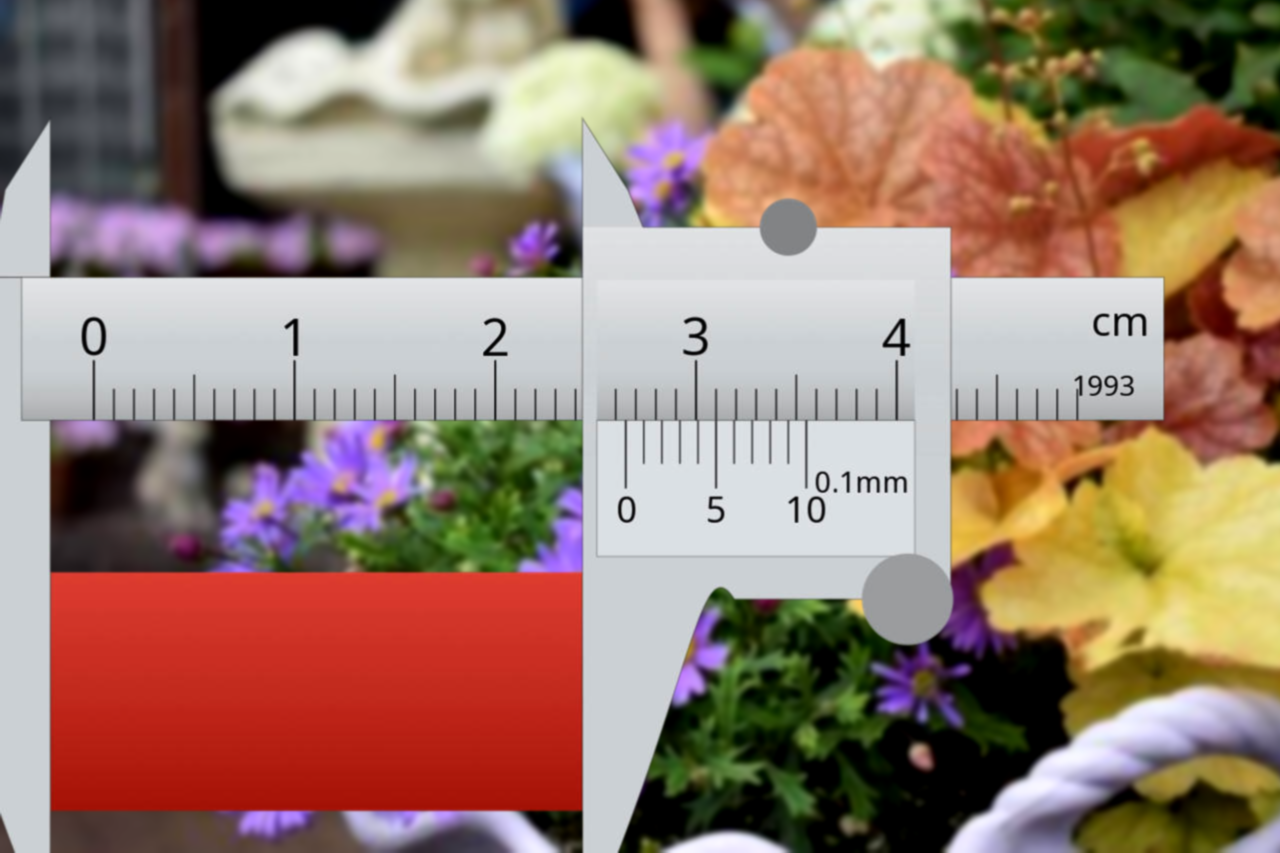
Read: 26.5,mm
